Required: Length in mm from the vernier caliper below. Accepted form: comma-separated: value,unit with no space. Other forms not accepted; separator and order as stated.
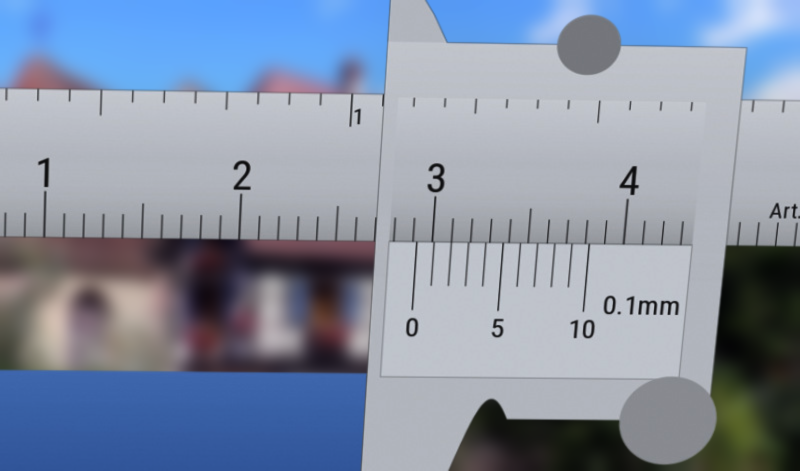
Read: 29.2,mm
